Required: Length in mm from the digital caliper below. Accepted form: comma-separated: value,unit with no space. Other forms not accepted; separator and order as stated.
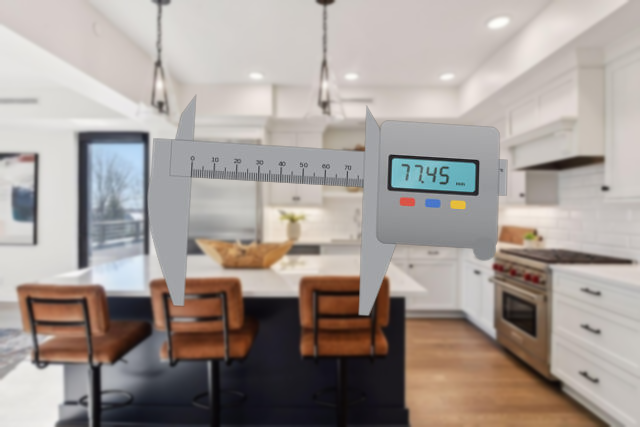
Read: 77.45,mm
